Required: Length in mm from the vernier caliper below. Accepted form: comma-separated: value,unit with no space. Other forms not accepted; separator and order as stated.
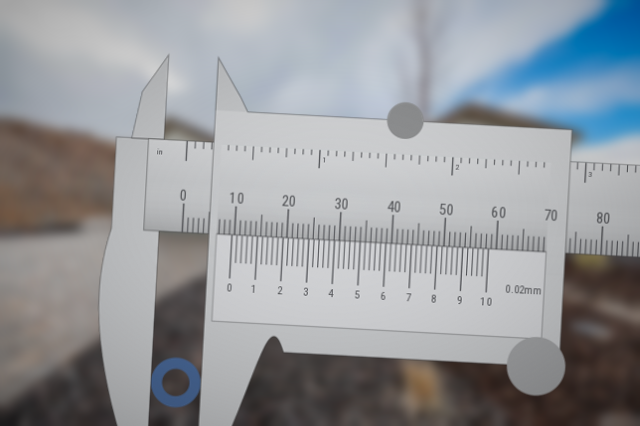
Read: 9.5,mm
